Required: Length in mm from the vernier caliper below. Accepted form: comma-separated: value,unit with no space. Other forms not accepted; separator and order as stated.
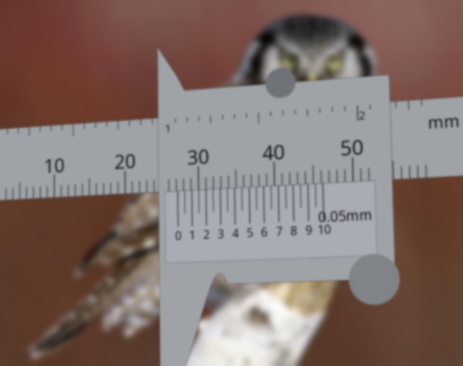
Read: 27.2,mm
